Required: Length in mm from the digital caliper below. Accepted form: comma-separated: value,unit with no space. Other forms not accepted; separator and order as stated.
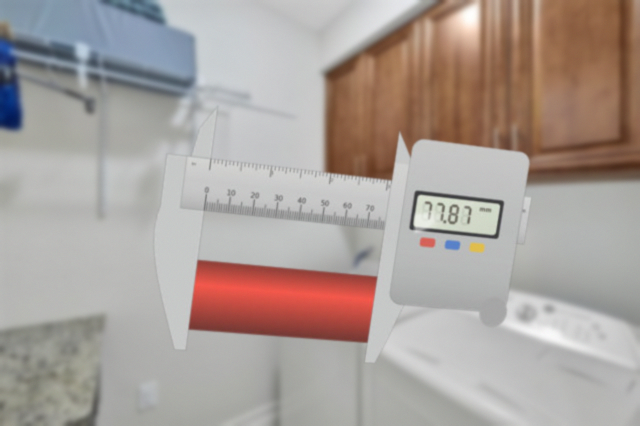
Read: 77.87,mm
